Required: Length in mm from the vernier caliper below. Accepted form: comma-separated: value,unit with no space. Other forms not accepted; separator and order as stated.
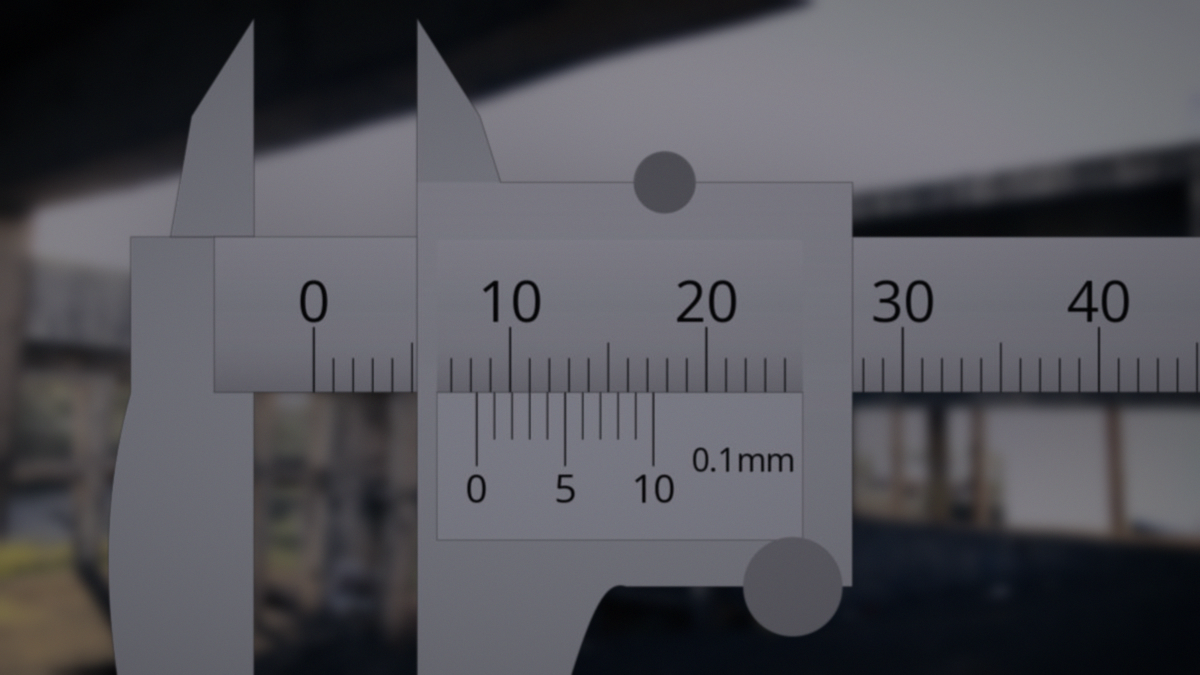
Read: 8.3,mm
